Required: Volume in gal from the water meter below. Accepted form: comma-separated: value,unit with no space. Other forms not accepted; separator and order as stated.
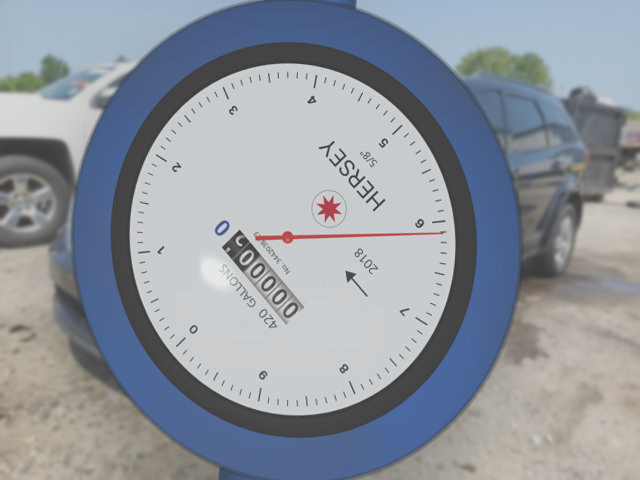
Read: 16.1,gal
